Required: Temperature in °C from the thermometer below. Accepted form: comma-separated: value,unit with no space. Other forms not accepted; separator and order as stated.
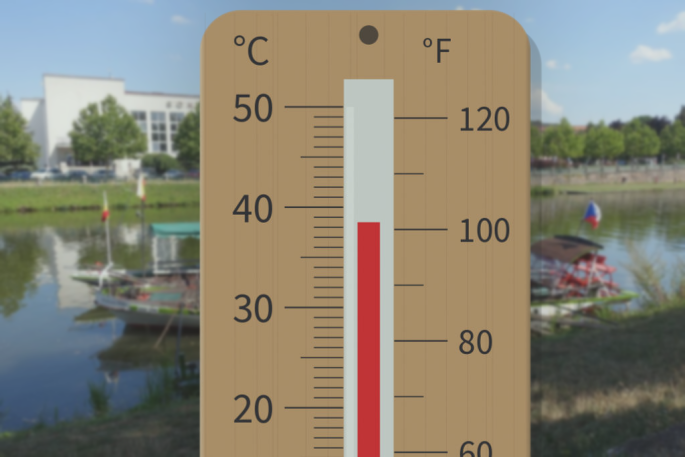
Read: 38.5,°C
